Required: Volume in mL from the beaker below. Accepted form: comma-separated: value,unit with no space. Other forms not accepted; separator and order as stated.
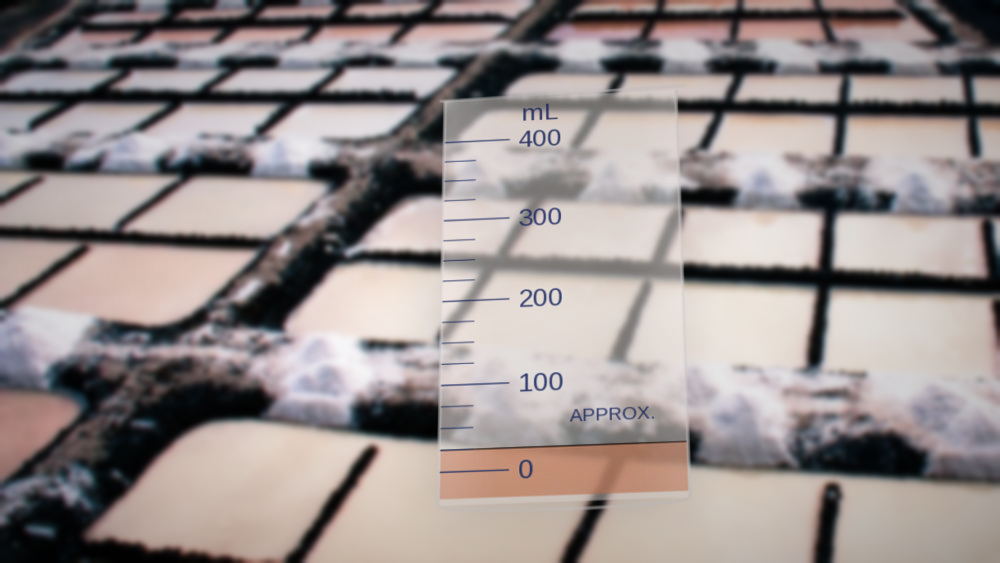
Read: 25,mL
